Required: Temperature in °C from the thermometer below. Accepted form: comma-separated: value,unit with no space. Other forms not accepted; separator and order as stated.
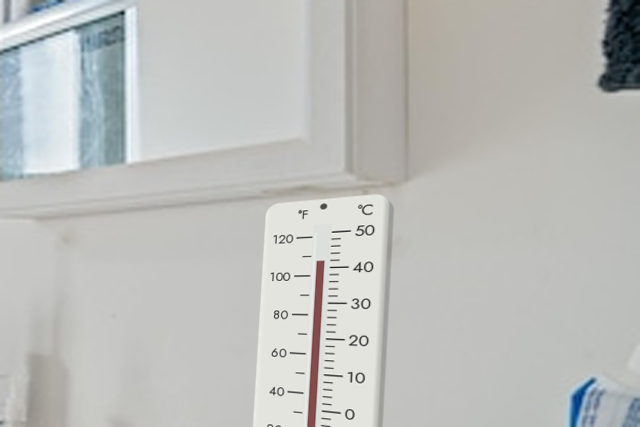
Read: 42,°C
